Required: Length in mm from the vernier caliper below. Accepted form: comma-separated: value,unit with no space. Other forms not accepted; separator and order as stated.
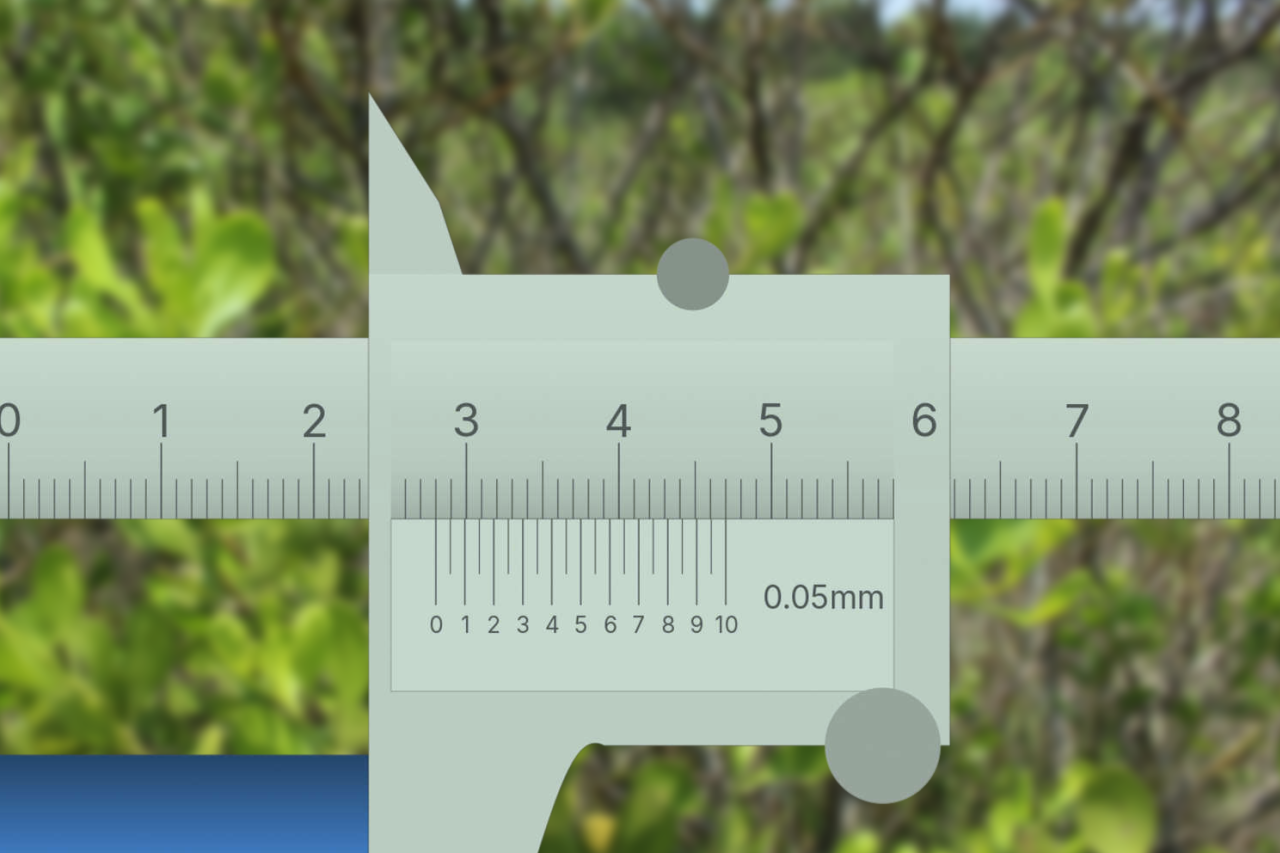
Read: 28.0,mm
